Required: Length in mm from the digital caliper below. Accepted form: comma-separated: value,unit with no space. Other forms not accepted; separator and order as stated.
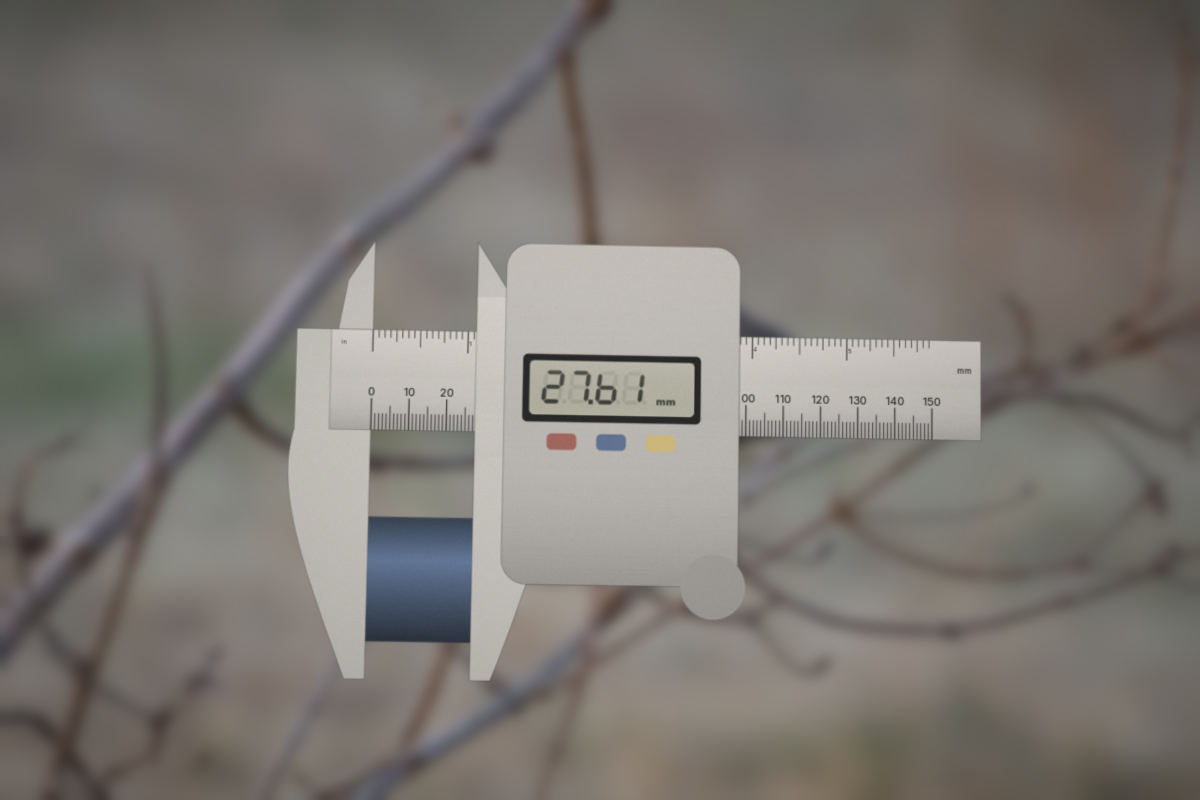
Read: 27.61,mm
